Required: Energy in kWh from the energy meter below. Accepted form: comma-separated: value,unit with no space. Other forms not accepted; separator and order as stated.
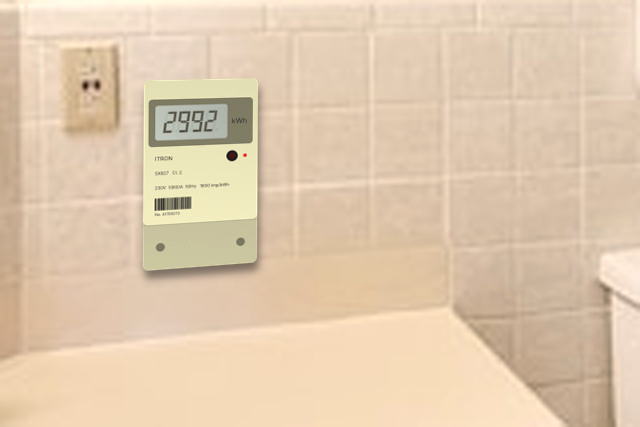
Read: 2992,kWh
